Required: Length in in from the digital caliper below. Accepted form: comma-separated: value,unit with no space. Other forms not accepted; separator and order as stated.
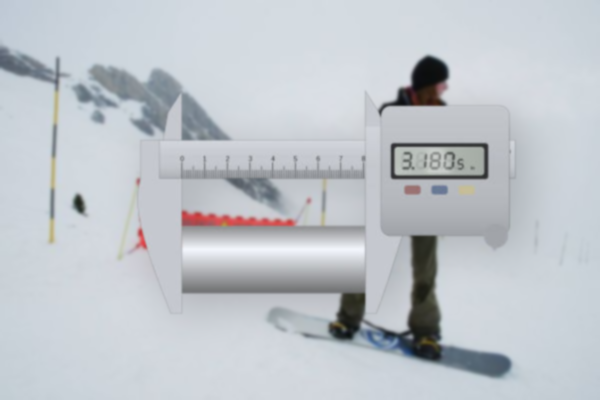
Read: 3.1805,in
